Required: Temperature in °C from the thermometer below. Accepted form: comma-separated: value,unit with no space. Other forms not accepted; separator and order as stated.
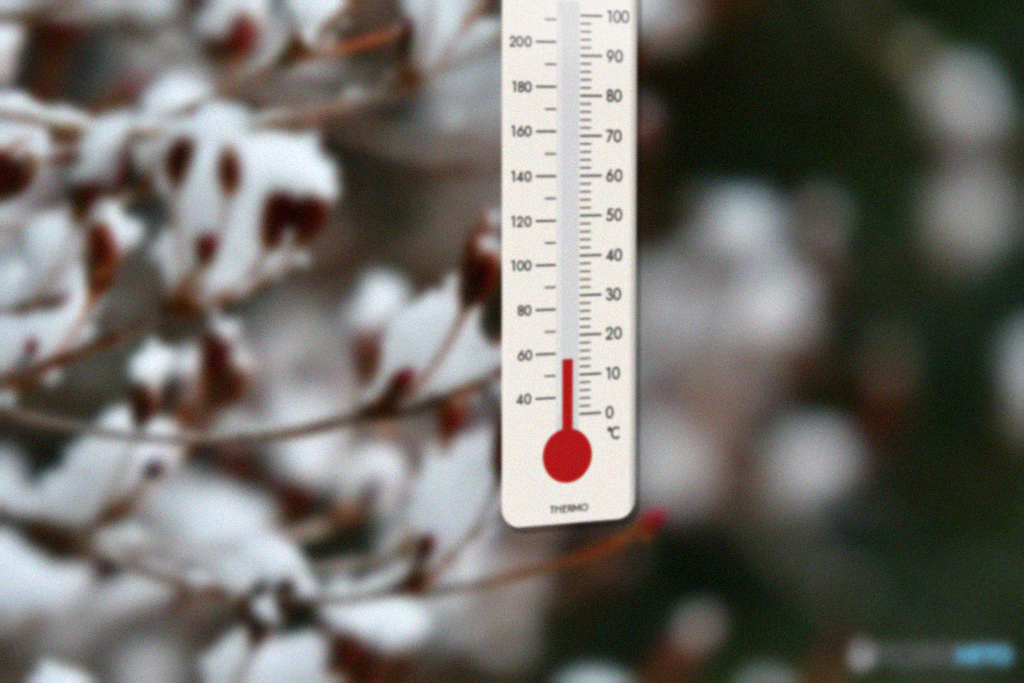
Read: 14,°C
